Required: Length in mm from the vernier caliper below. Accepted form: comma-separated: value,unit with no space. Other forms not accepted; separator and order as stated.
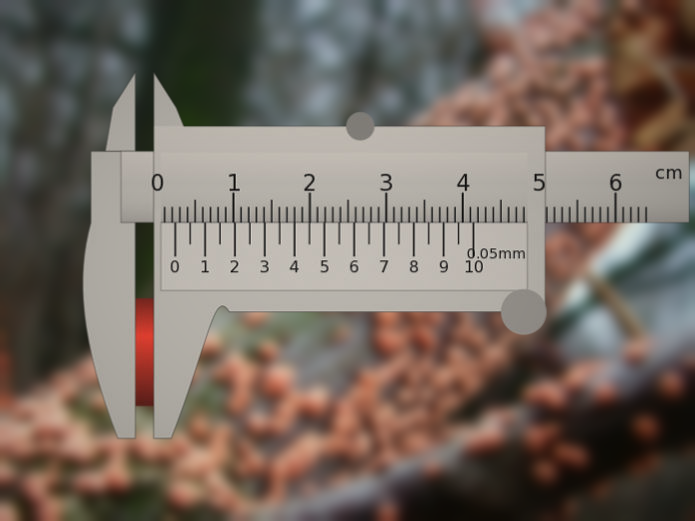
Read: 2.4,mm
